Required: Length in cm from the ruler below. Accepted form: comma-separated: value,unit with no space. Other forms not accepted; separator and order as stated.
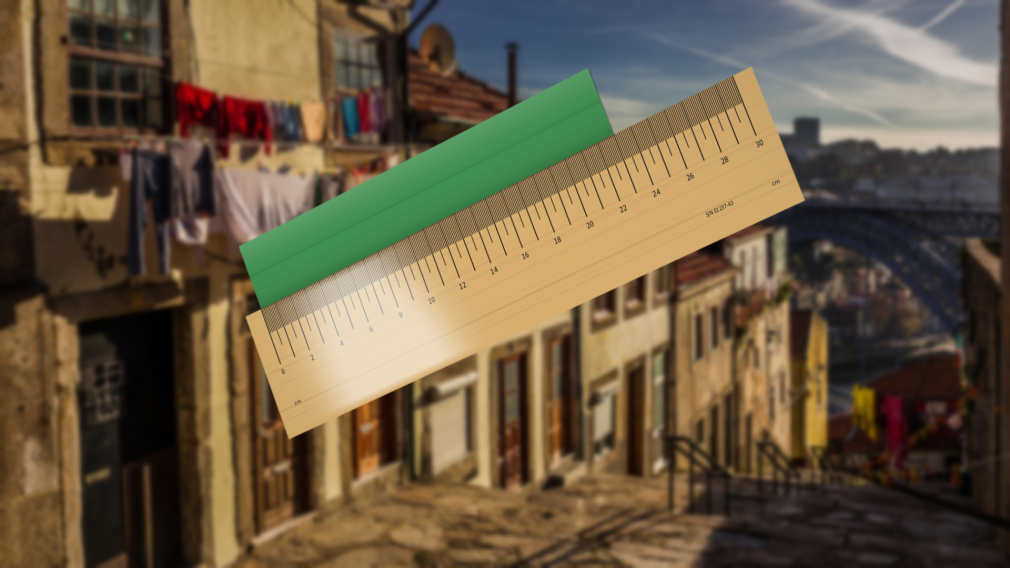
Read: 23,cm
